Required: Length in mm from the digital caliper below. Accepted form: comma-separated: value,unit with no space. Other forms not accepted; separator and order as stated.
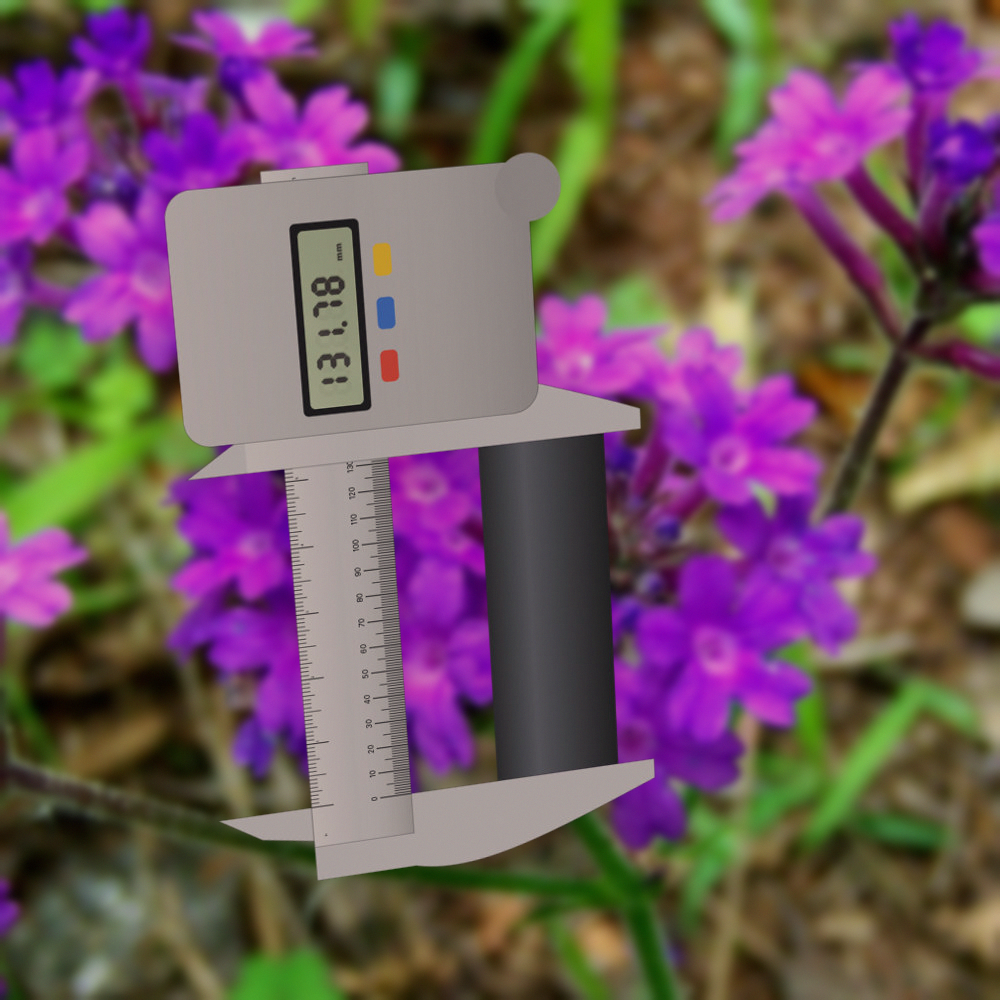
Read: 131.78,mm
